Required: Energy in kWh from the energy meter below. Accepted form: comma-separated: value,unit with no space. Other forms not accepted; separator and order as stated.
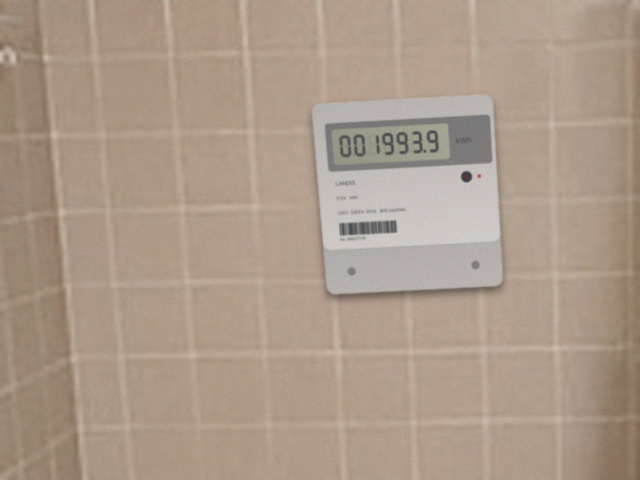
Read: 1993.9,kWh
